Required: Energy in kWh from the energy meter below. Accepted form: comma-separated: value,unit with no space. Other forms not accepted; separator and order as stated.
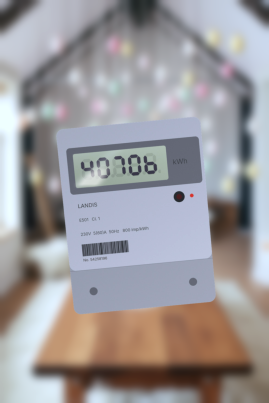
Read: 40706,kWh
